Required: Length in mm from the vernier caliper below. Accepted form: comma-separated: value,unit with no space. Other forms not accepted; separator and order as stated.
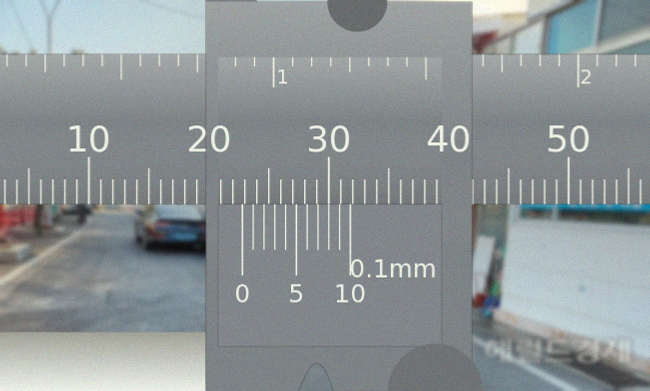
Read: 22.8,mm
